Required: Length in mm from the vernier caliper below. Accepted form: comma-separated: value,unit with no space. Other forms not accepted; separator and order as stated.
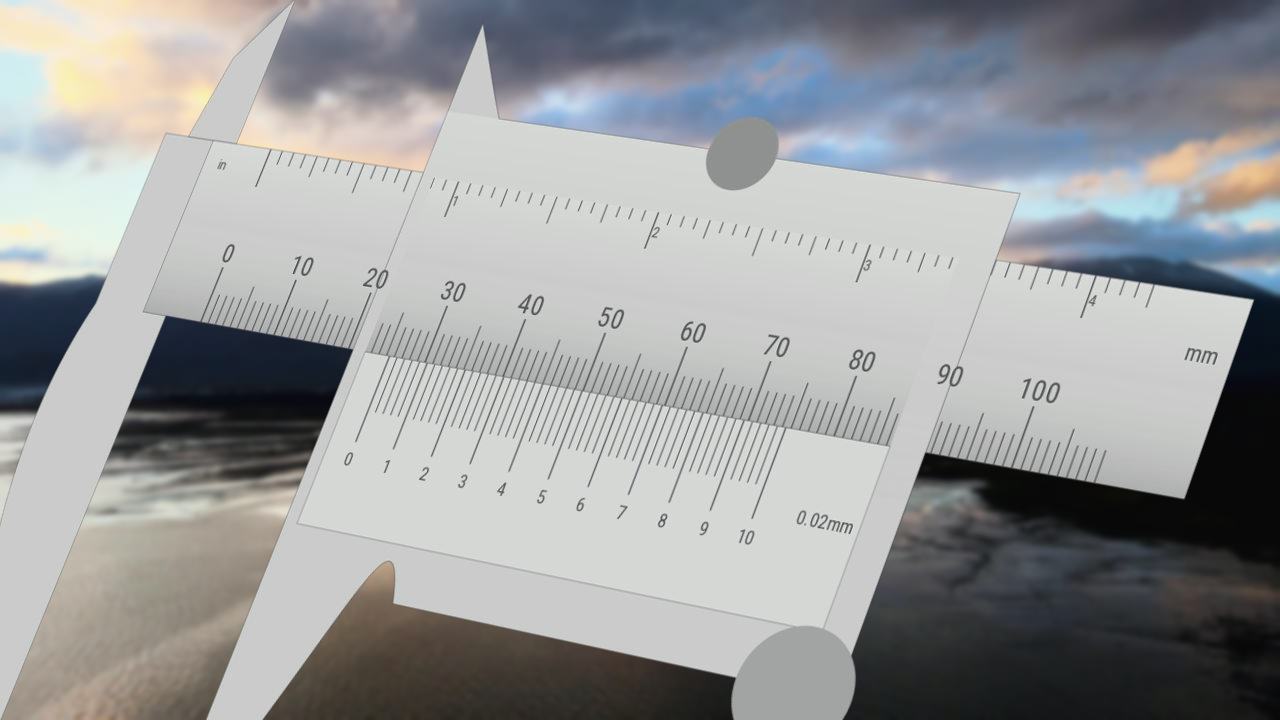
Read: 25.4,mm
